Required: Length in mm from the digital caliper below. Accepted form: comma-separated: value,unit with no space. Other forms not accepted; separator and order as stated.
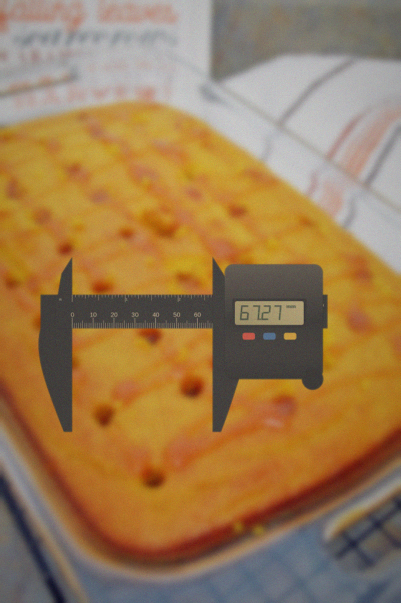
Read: 67.27,mm
